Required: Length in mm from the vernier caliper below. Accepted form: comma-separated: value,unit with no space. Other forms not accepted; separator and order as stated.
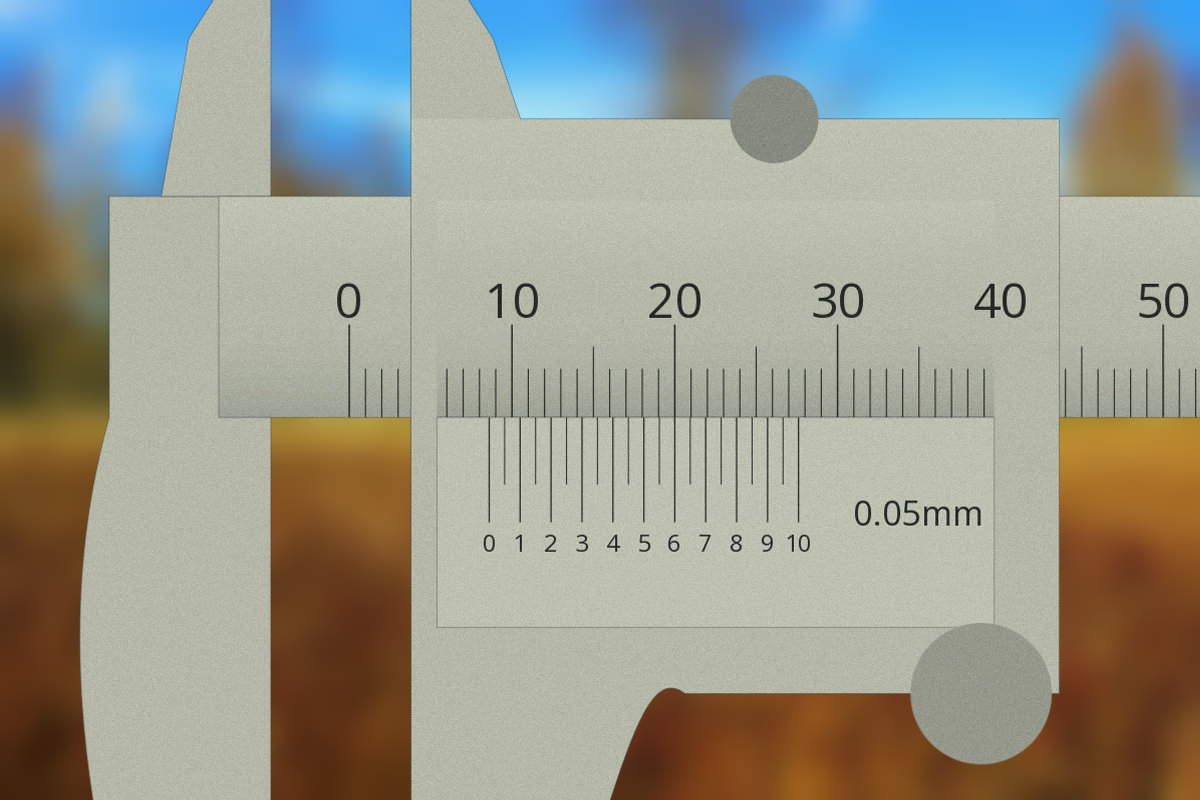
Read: 8.6,mm
